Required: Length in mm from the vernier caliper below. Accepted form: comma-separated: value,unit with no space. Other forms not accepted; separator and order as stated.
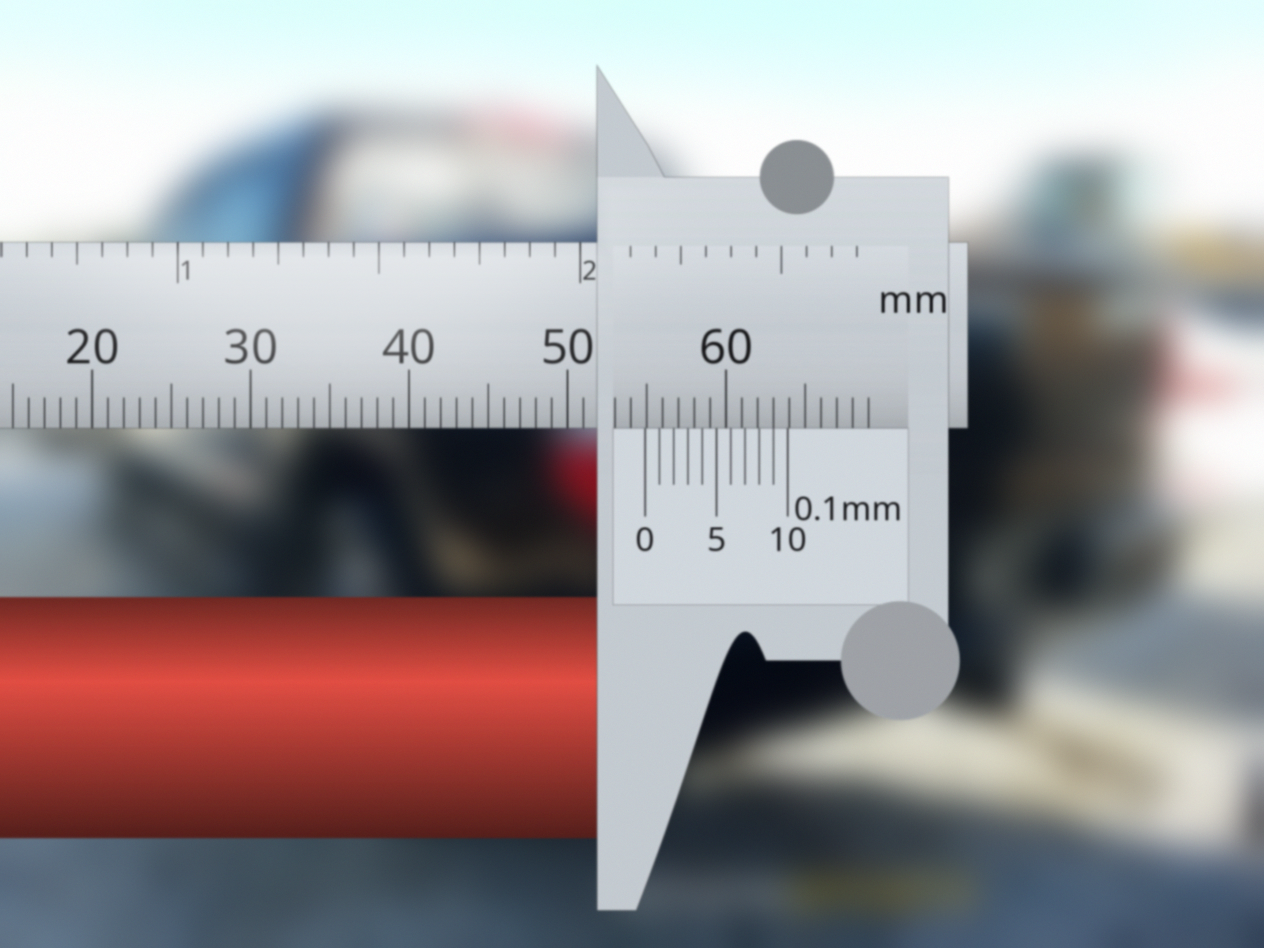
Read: 54.9,mm
